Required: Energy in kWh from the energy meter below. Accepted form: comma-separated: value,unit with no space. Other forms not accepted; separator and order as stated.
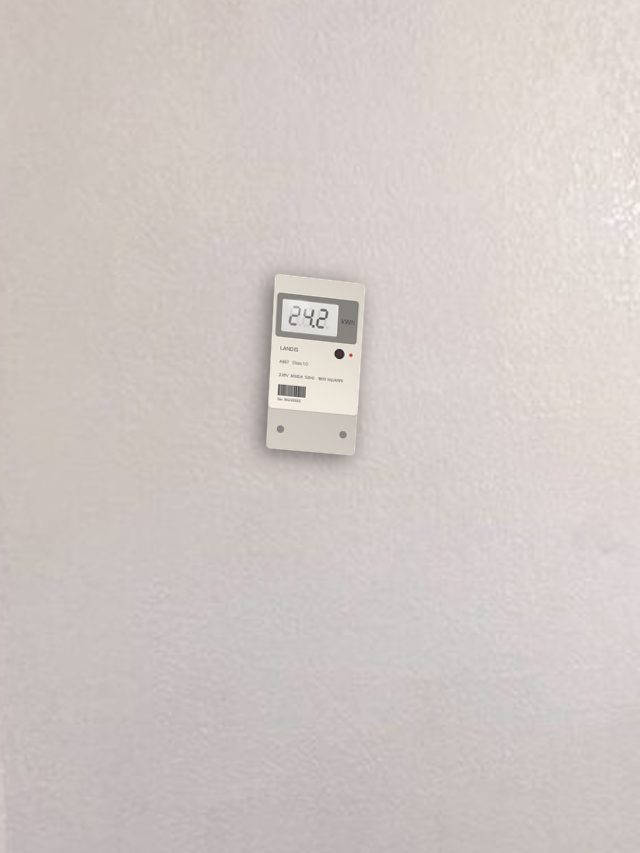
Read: 24.2,kWh
